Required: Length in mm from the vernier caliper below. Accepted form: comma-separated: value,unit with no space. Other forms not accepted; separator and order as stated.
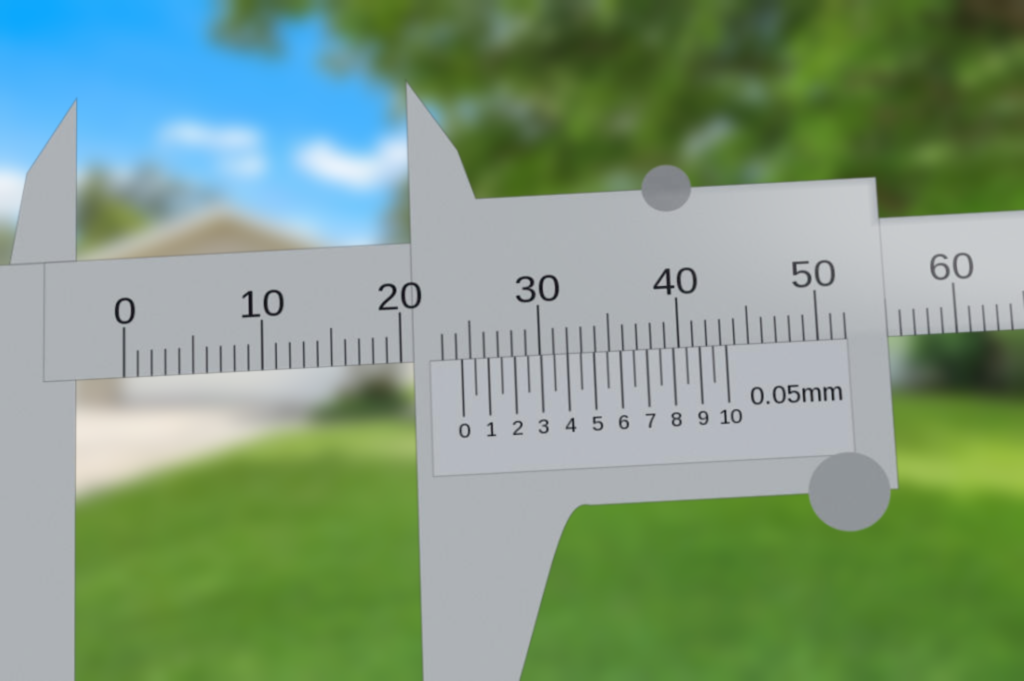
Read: 24.4,mm
